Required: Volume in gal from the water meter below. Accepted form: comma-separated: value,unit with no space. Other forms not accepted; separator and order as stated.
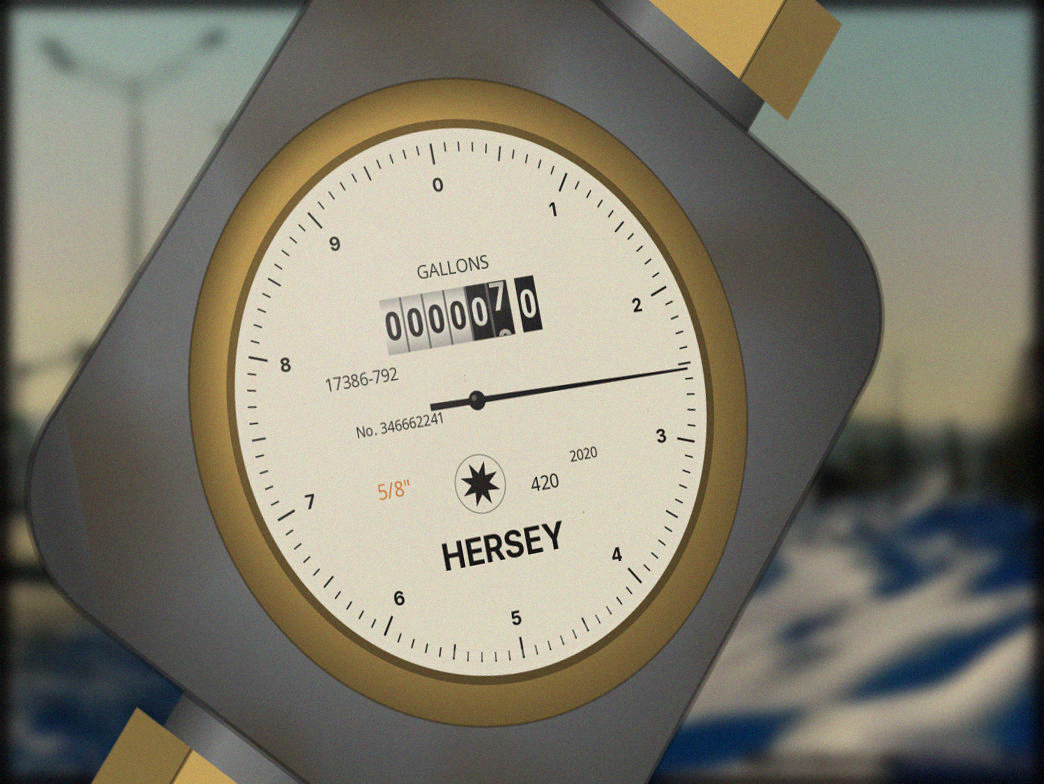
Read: 72.5,gal
